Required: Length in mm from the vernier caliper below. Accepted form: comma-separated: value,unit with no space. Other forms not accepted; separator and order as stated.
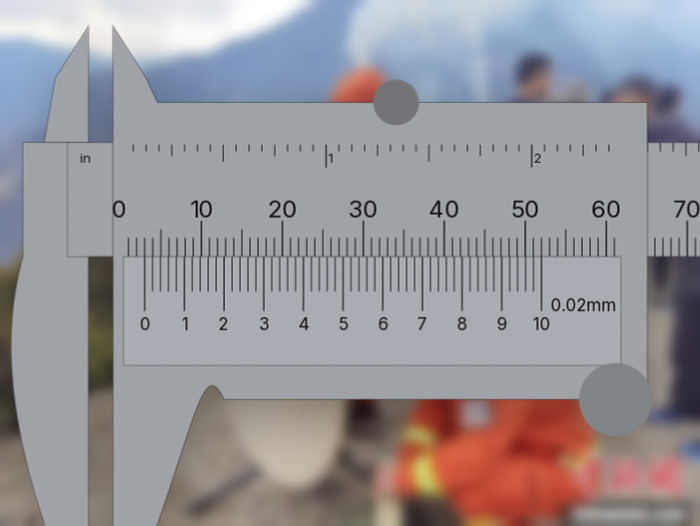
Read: 3.0,mm
